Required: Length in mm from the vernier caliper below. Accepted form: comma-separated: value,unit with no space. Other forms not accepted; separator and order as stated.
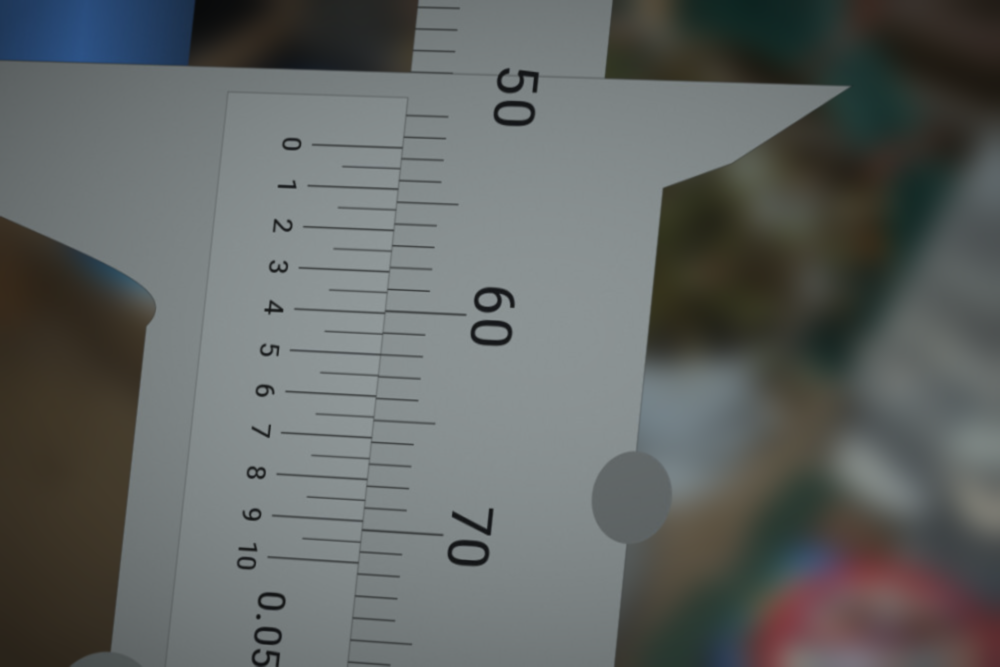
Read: 52.5,mm
